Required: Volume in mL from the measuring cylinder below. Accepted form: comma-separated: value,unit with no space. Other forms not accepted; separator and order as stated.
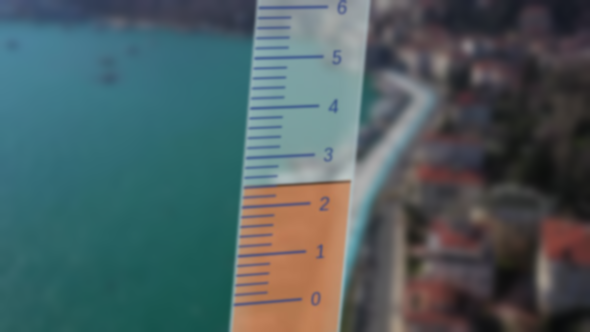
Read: 2.4,mL
